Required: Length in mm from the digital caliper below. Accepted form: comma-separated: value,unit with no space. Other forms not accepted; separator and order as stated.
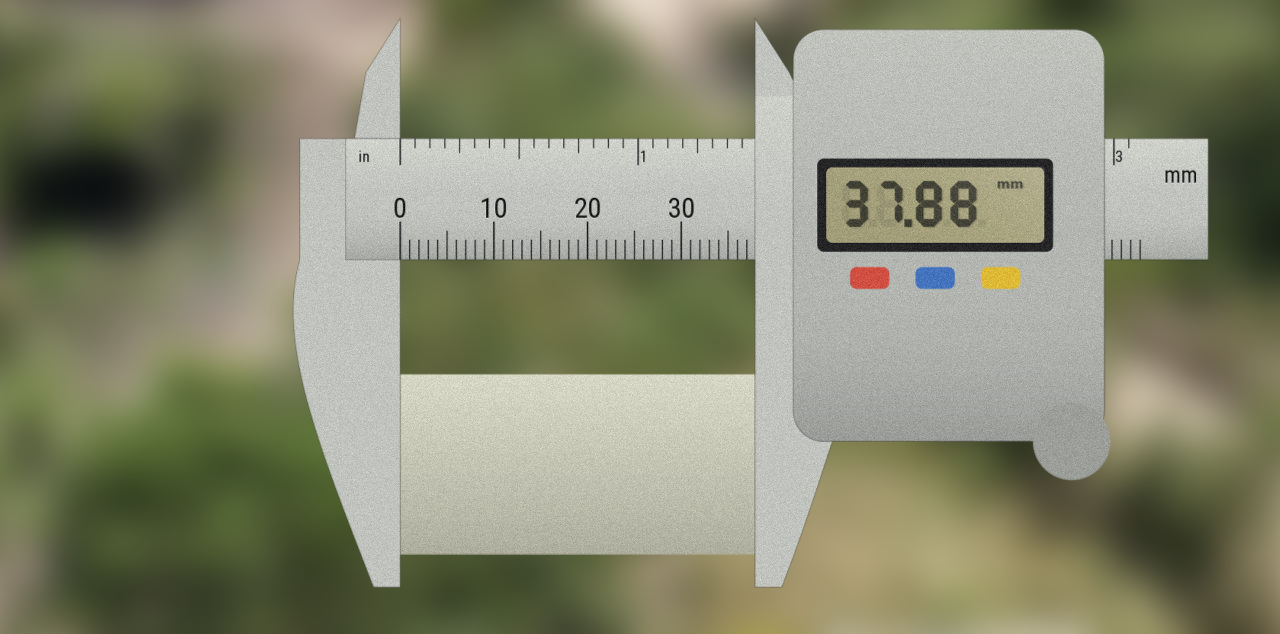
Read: 37.88,mm
